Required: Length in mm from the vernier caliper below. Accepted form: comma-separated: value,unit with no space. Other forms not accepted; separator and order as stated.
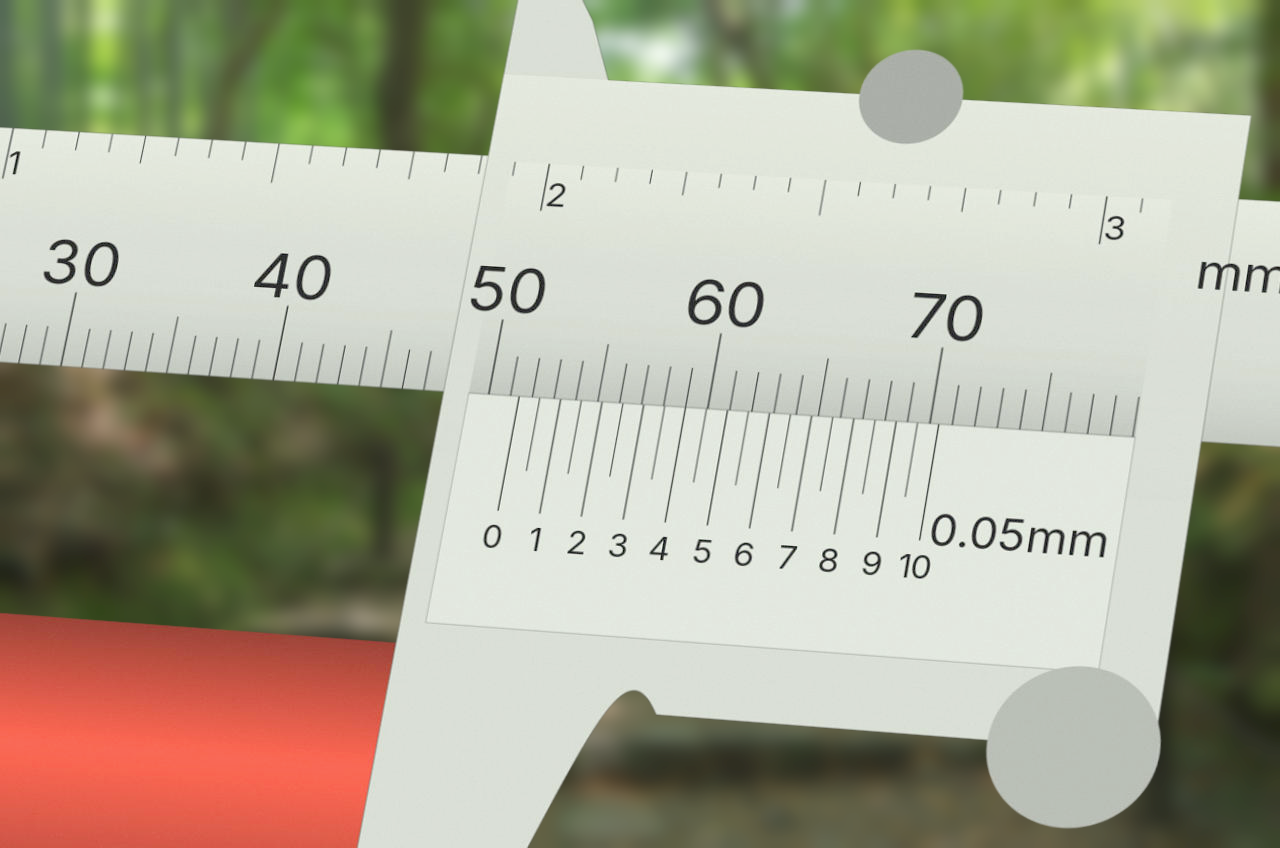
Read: 51.4,mm
